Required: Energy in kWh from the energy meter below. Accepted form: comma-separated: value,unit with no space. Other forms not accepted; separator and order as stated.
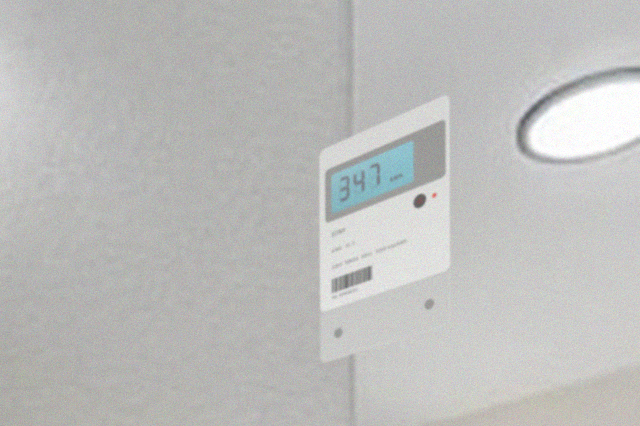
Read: 347,kWh
